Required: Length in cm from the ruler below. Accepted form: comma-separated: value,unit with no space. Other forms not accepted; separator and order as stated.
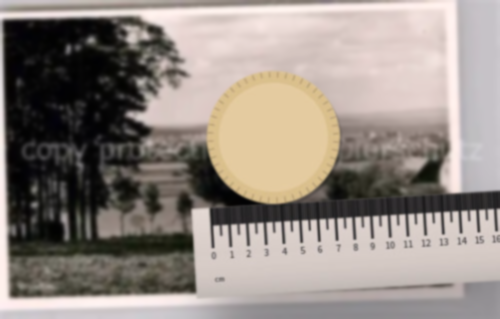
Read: 7.5,cm
